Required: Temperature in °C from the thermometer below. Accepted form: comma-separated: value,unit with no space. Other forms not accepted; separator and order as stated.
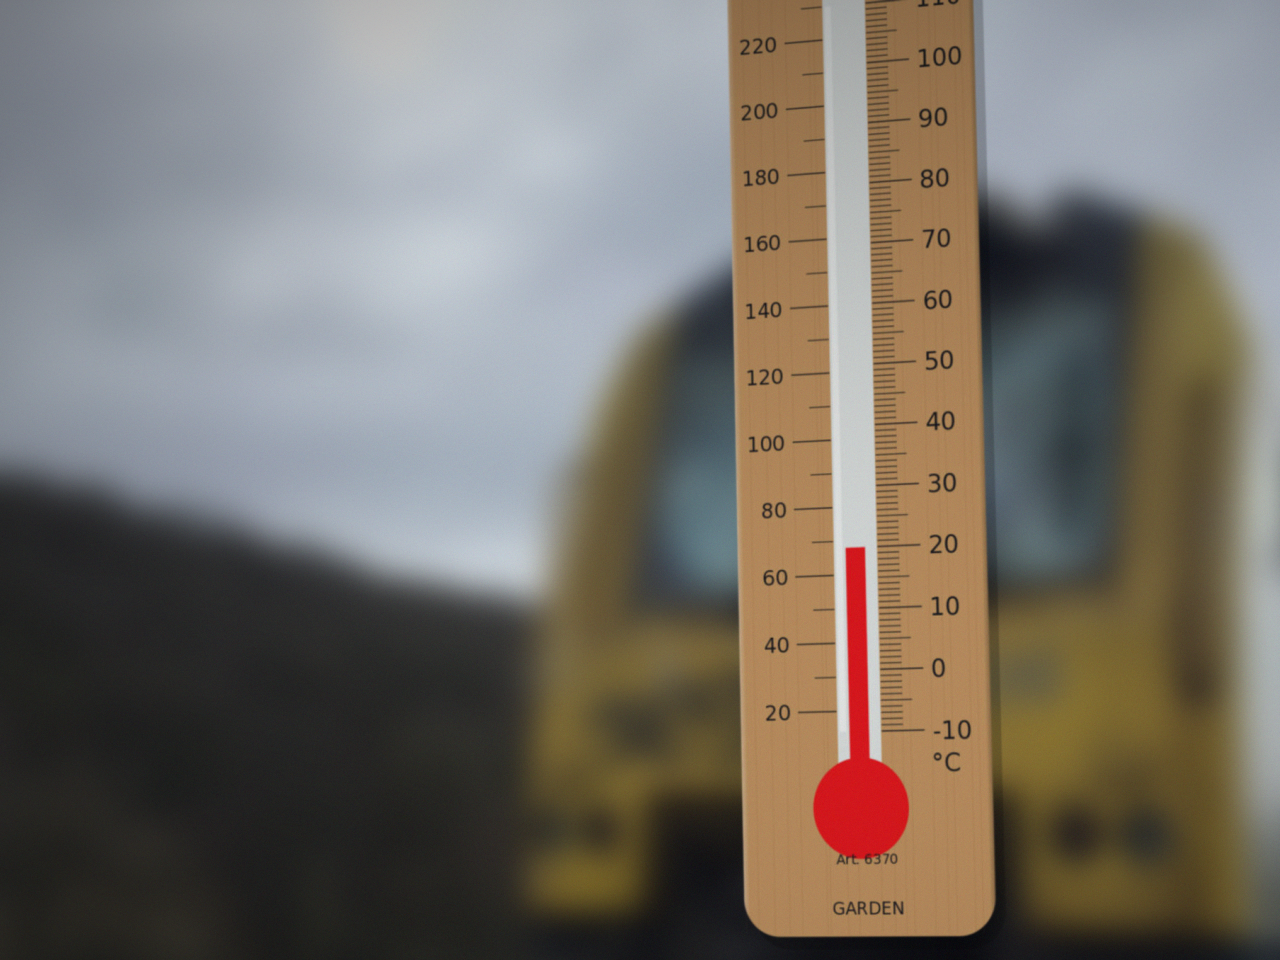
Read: 20,°C
